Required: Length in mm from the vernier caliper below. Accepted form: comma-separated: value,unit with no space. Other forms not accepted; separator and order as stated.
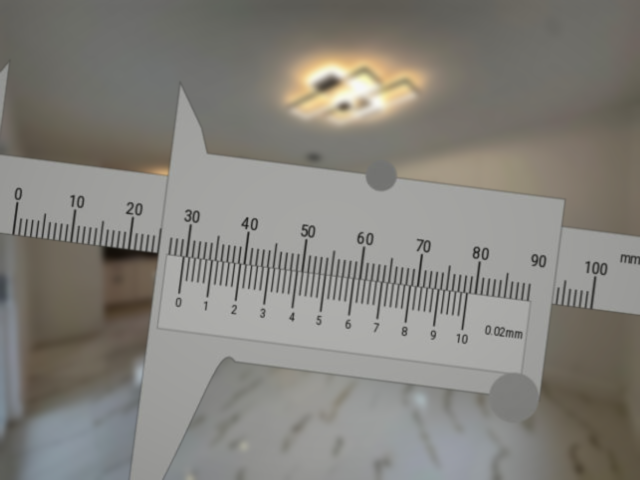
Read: 29.5,mm
